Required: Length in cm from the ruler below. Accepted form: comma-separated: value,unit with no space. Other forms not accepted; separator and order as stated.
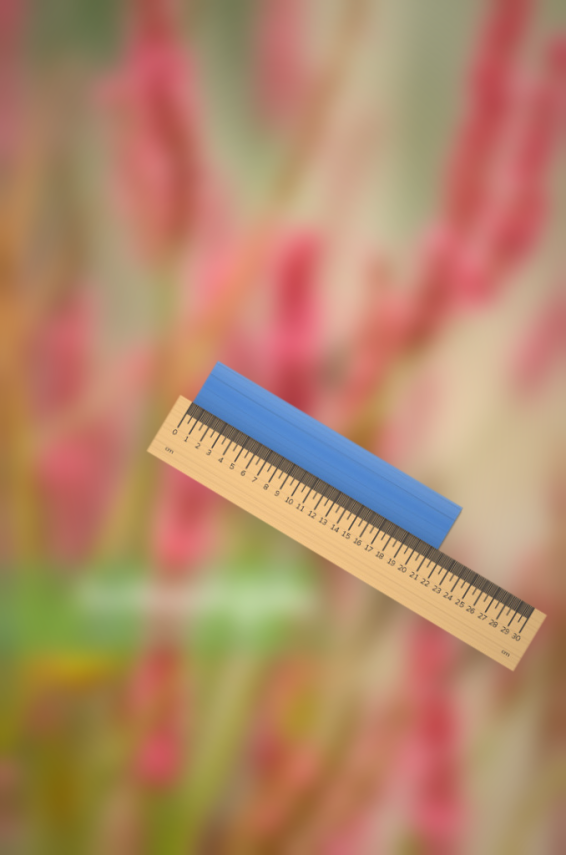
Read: 21.5,cm
